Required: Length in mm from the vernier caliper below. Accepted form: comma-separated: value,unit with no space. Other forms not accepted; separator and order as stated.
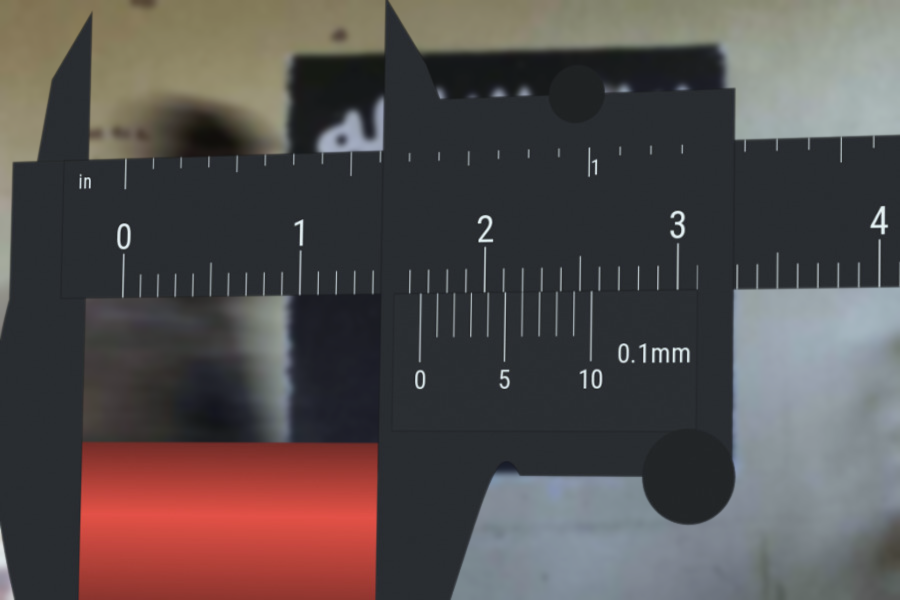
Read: 16.6,mm
